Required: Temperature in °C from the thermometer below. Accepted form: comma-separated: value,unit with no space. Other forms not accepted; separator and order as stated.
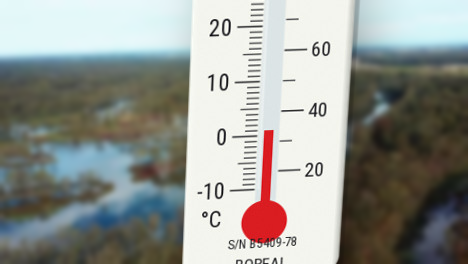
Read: 1,°C
